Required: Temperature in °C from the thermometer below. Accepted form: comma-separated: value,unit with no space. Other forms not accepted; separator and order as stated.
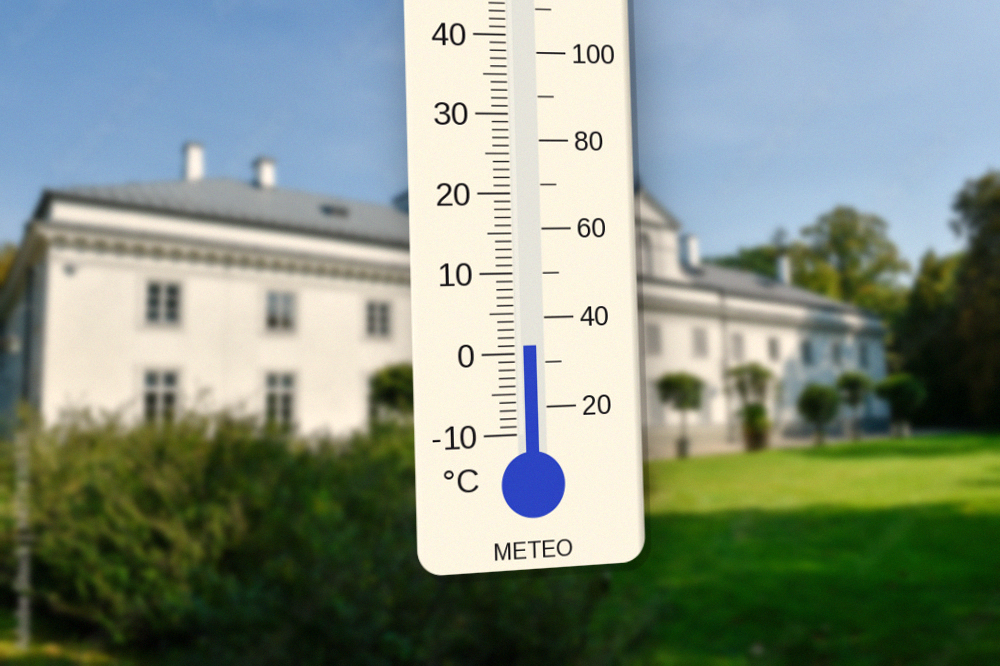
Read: 1,°C
